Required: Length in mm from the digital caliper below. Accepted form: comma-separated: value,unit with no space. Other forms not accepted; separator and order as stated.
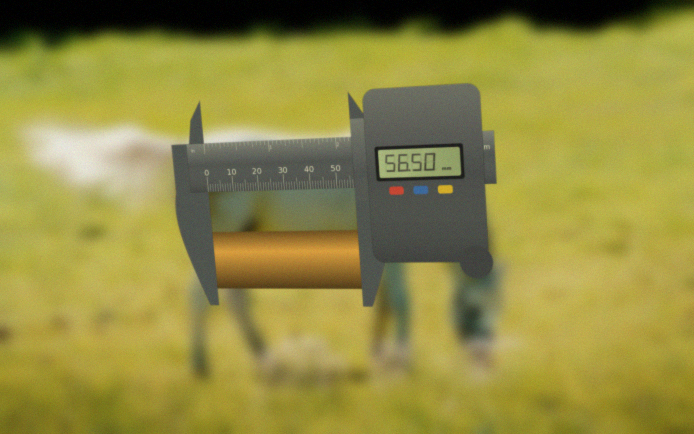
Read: 56.50,mm
